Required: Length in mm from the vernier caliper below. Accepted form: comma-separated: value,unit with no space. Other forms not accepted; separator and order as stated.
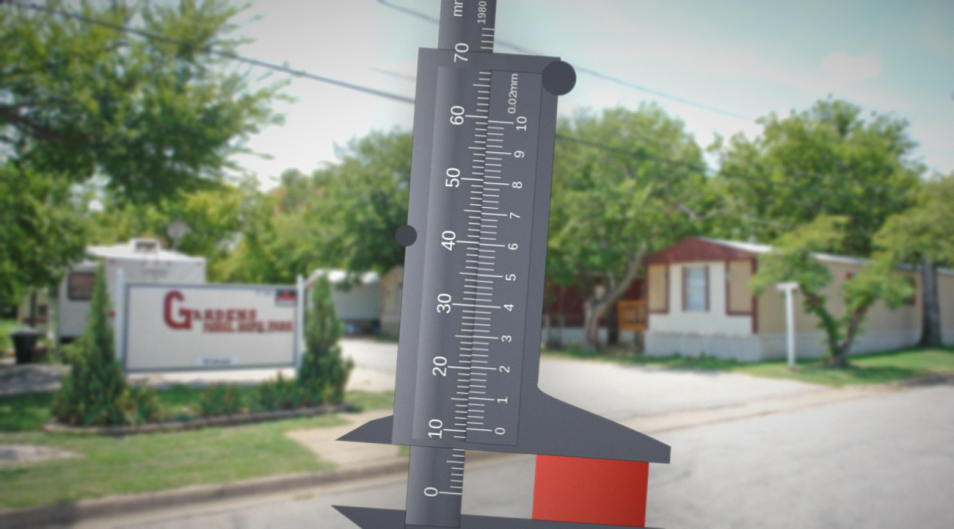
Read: 10.4,mm
